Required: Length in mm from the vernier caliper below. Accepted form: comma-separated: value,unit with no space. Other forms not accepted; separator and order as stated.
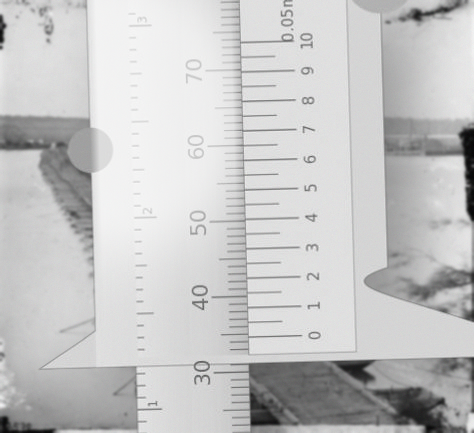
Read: 34.6,mm
